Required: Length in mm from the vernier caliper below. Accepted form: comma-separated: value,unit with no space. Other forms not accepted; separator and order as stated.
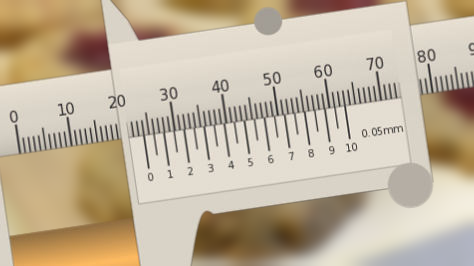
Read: 24.0,mm
